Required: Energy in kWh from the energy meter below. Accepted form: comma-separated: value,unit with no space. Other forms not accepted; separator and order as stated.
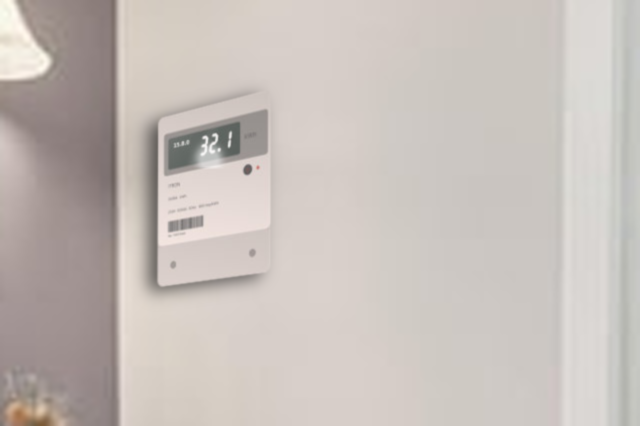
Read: 32.1,kWh
